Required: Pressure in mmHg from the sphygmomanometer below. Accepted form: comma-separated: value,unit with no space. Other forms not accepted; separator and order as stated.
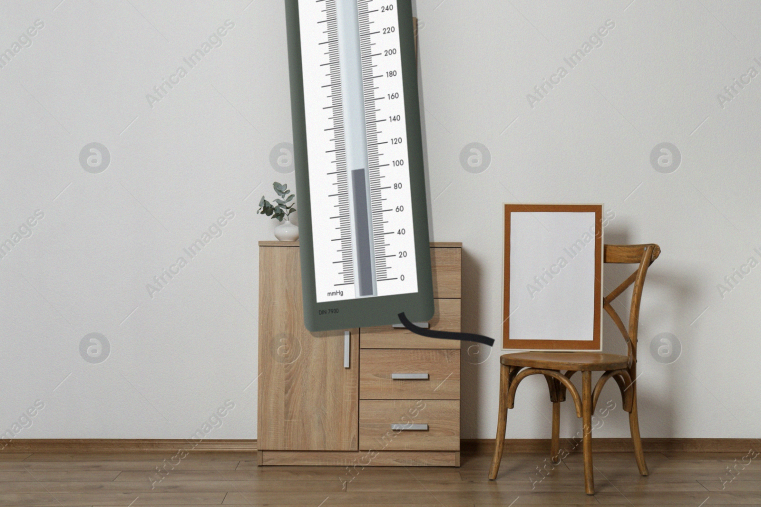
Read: 100,mmHg
